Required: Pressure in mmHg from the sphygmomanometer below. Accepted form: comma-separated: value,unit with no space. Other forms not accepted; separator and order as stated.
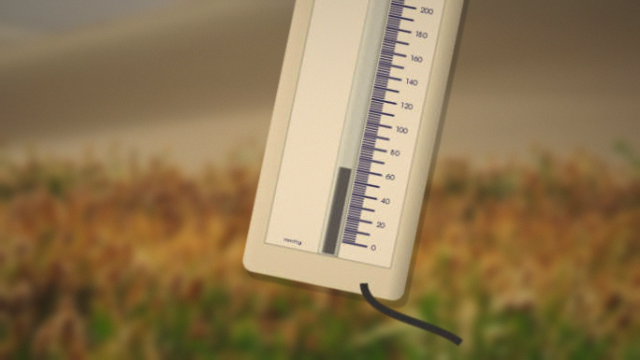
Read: 60,mmHg
